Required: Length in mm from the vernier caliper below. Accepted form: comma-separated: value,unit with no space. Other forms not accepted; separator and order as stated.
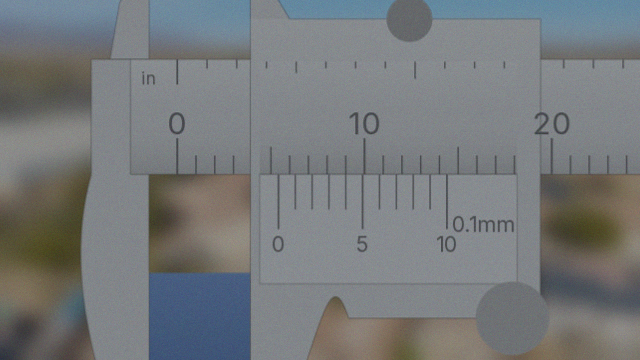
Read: 5.4,mm
